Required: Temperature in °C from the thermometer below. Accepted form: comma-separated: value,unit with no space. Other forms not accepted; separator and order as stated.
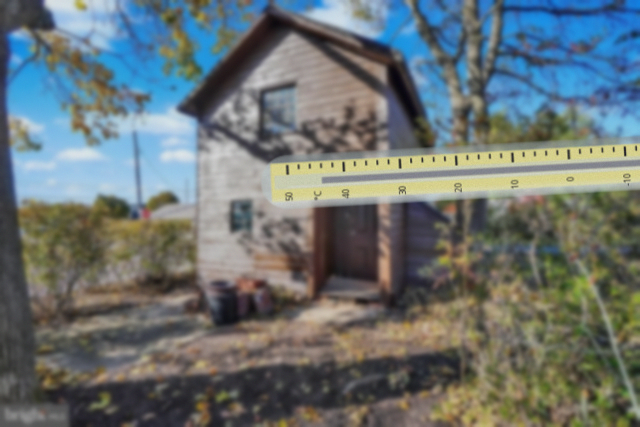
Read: 44,°C
